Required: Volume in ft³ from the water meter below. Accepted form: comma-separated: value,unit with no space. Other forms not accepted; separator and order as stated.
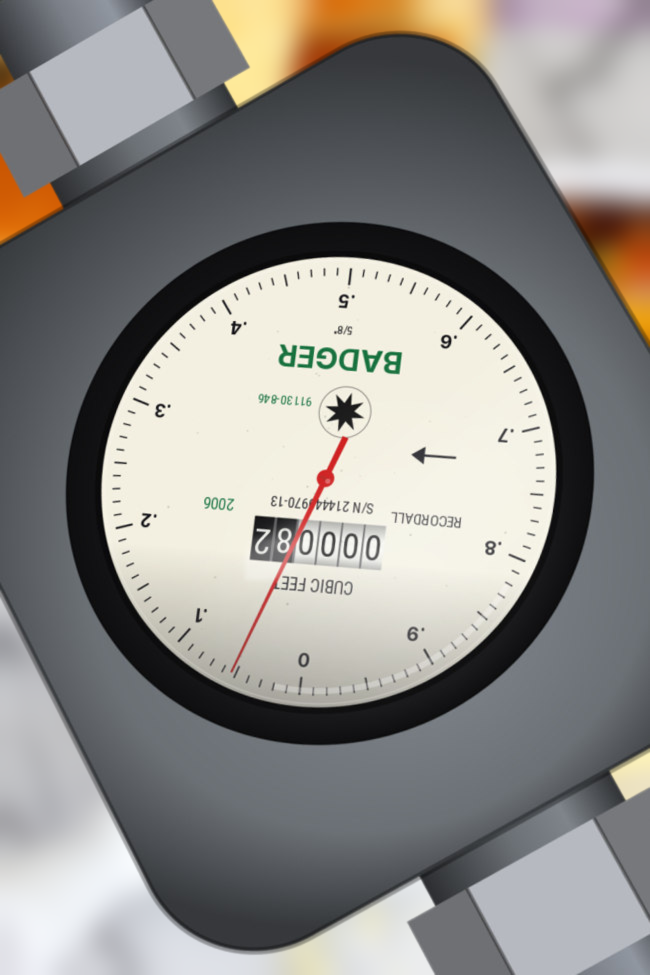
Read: 82.05,ft³
